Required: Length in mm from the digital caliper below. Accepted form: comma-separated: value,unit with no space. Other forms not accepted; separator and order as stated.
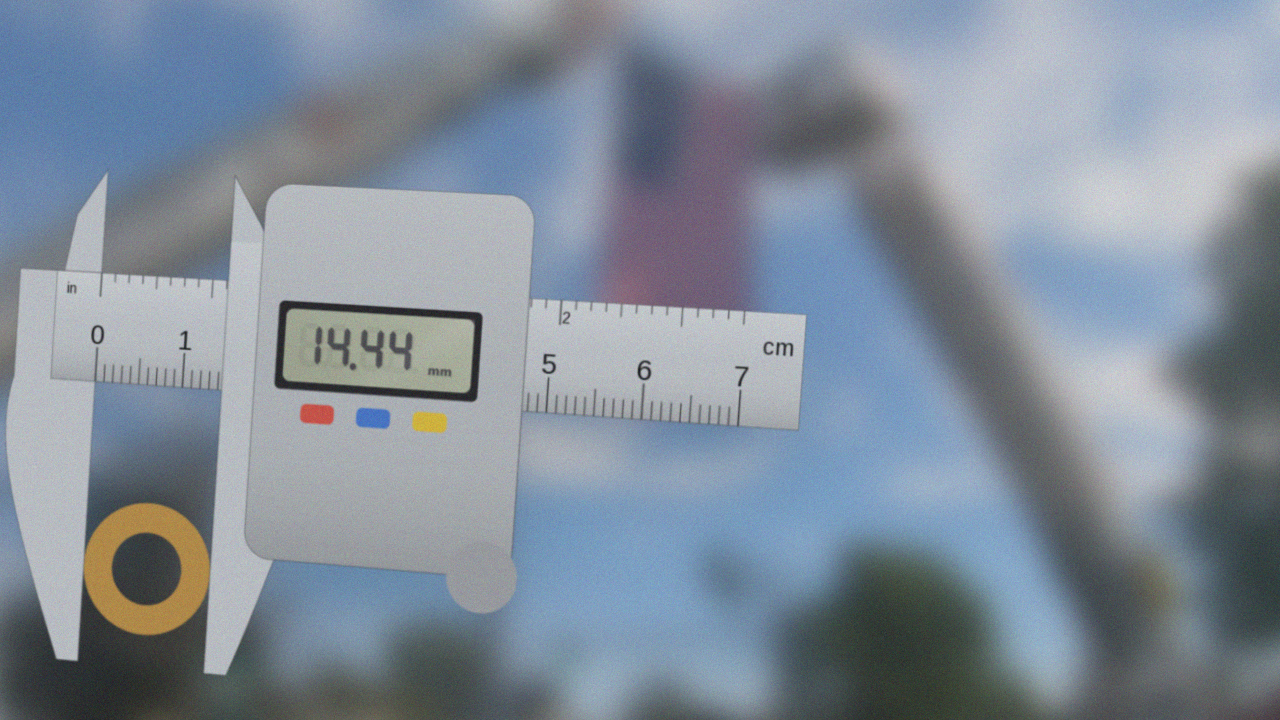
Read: 14.44,mm
